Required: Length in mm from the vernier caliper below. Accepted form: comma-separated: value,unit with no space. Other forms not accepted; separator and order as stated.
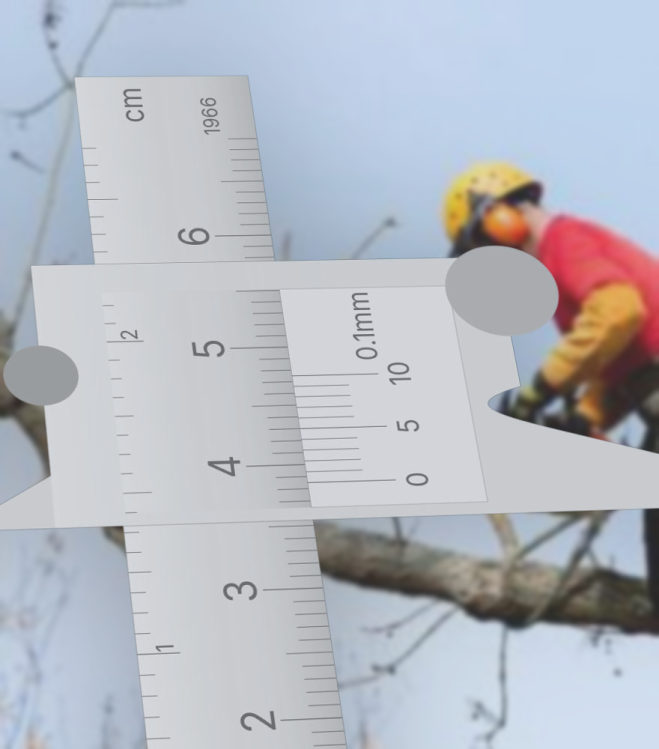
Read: 38.5,mm
